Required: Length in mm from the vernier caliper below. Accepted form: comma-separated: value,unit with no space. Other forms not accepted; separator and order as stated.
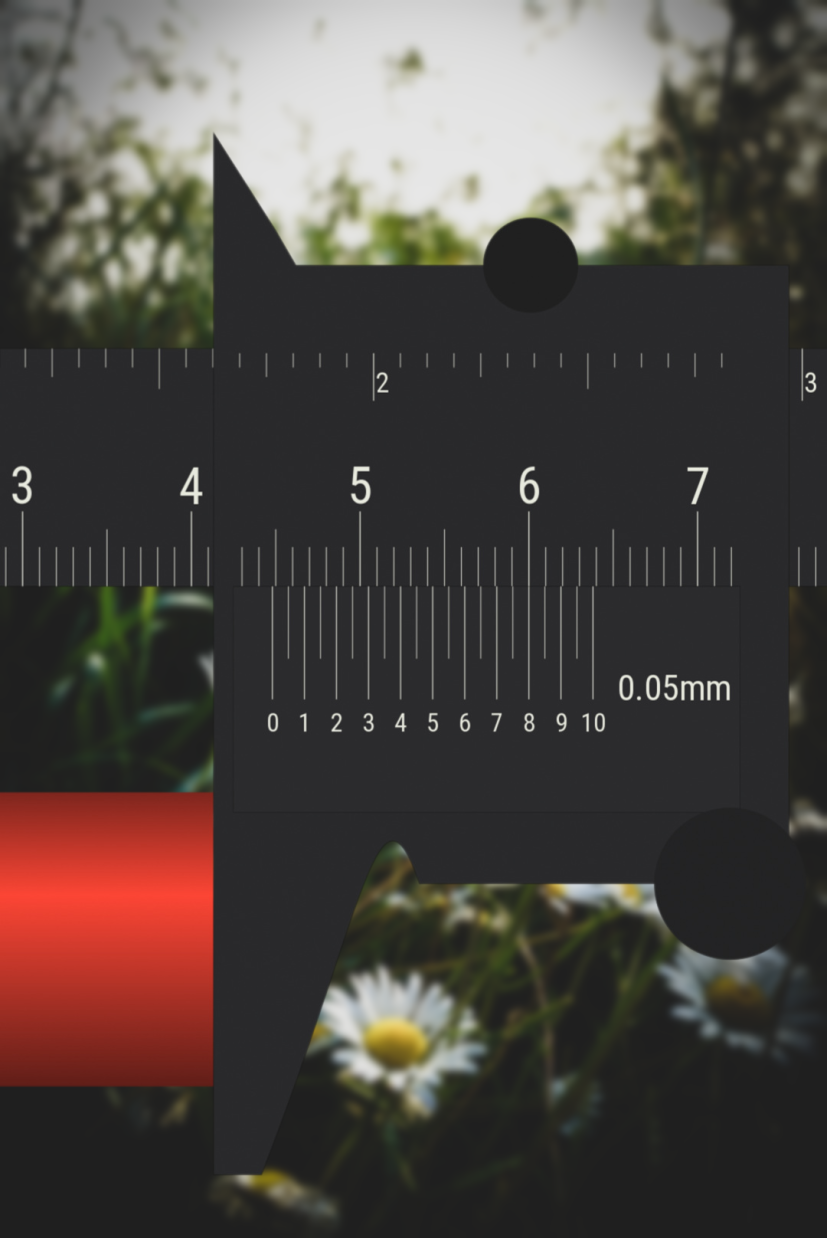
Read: 44.8,mm
